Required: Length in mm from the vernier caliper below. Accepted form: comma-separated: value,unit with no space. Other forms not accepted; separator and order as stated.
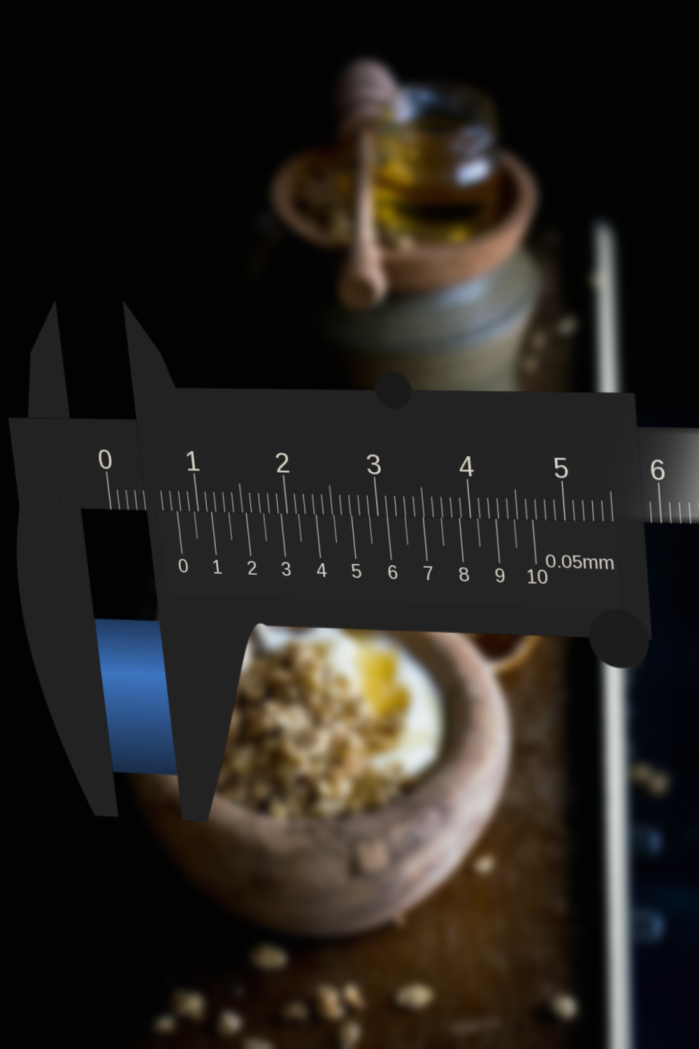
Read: 7.6,mm
